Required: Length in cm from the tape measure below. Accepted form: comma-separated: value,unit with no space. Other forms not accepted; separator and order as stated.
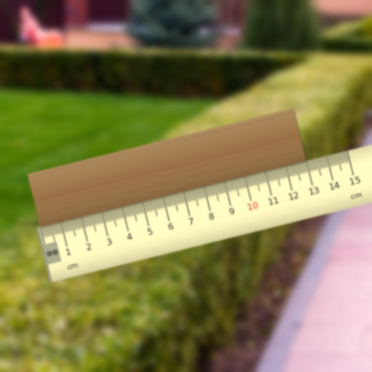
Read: 13,cm
